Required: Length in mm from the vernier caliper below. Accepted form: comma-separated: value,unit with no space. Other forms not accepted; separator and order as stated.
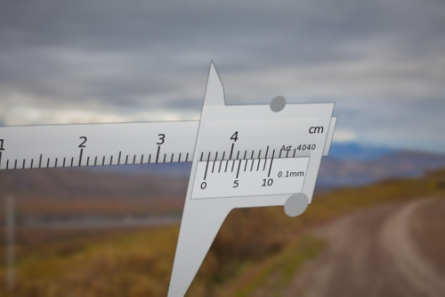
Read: 37.0,mm
